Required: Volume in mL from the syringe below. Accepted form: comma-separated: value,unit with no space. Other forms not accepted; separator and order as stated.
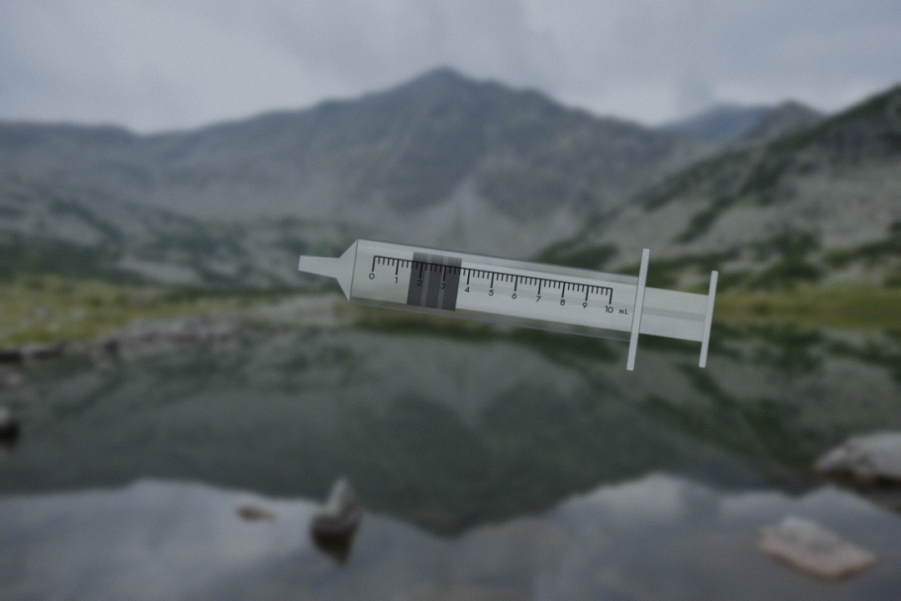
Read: 1.6,mL
